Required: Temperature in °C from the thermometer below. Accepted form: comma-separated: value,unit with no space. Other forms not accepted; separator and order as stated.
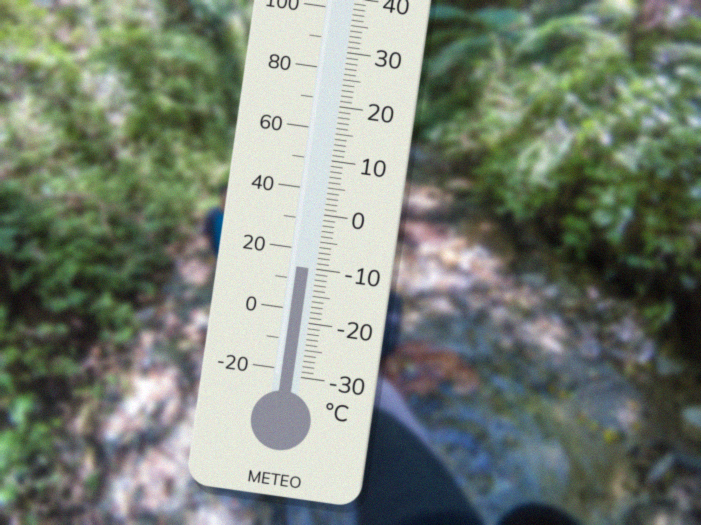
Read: -10,°C
